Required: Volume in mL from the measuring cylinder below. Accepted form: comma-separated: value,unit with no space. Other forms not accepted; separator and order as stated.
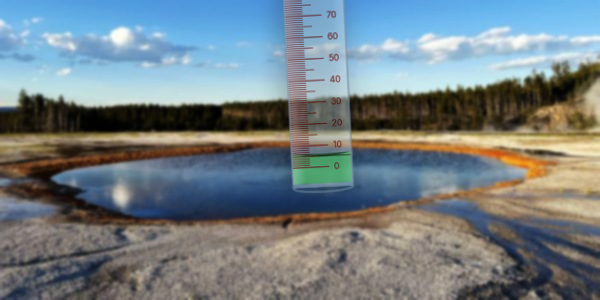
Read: 5,mL
